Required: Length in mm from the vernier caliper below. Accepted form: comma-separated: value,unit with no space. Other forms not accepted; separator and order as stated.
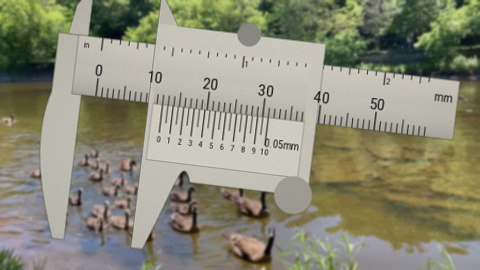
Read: 12.0,mm
